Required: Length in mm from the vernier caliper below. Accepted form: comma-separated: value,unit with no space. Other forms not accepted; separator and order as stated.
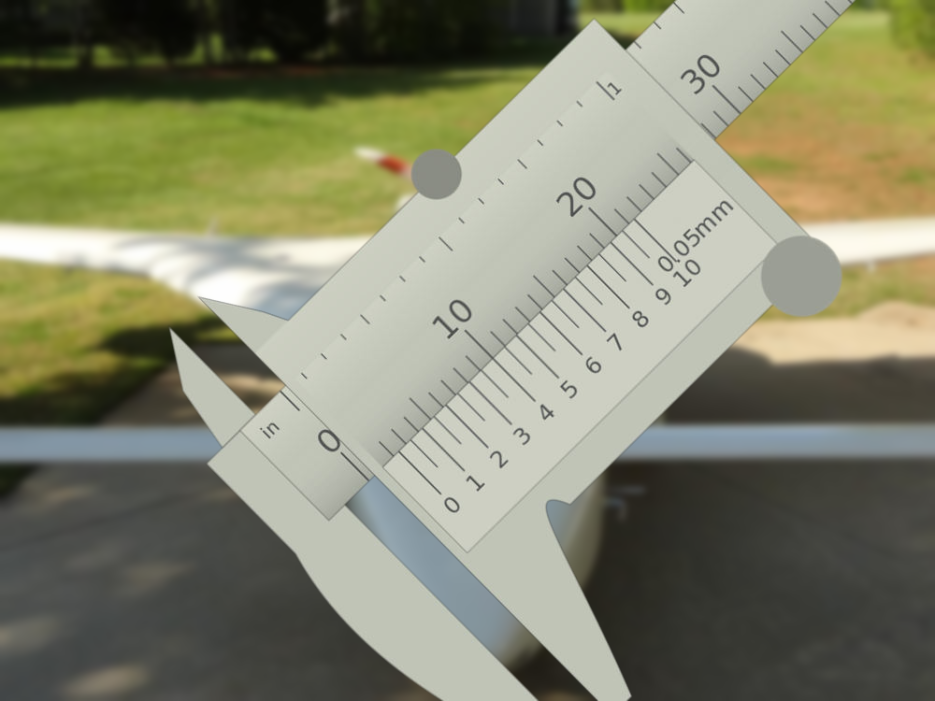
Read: 2.4,mm
